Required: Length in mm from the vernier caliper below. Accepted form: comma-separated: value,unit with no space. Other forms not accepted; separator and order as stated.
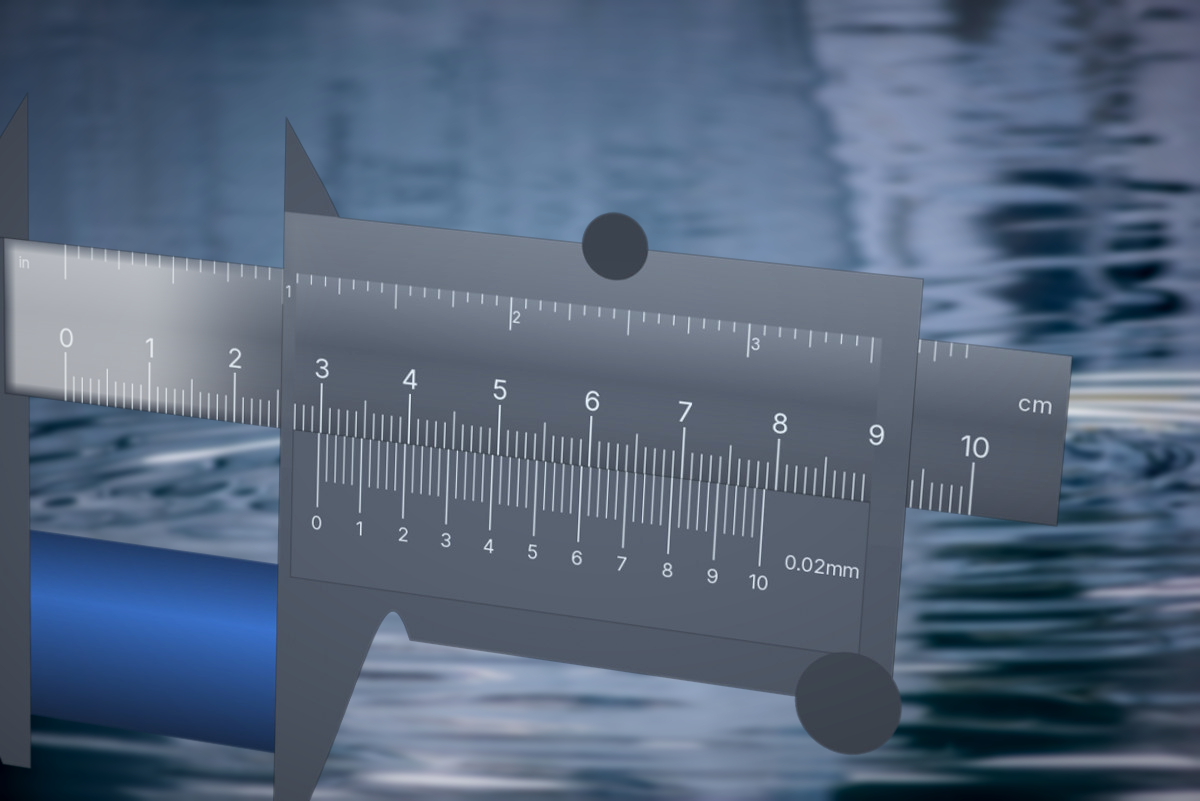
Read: 29.8,mm
